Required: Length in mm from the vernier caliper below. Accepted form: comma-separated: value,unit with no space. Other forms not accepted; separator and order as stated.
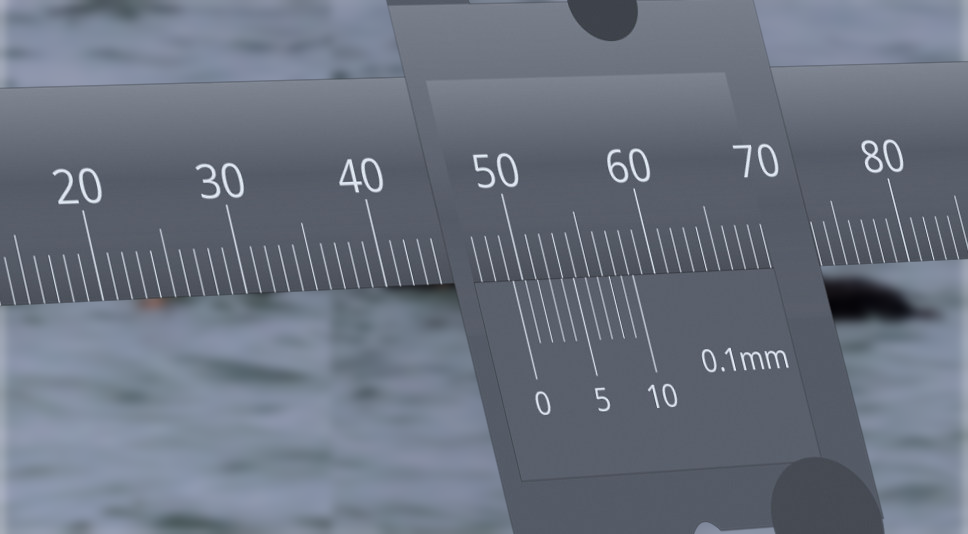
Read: 49.3,mm
